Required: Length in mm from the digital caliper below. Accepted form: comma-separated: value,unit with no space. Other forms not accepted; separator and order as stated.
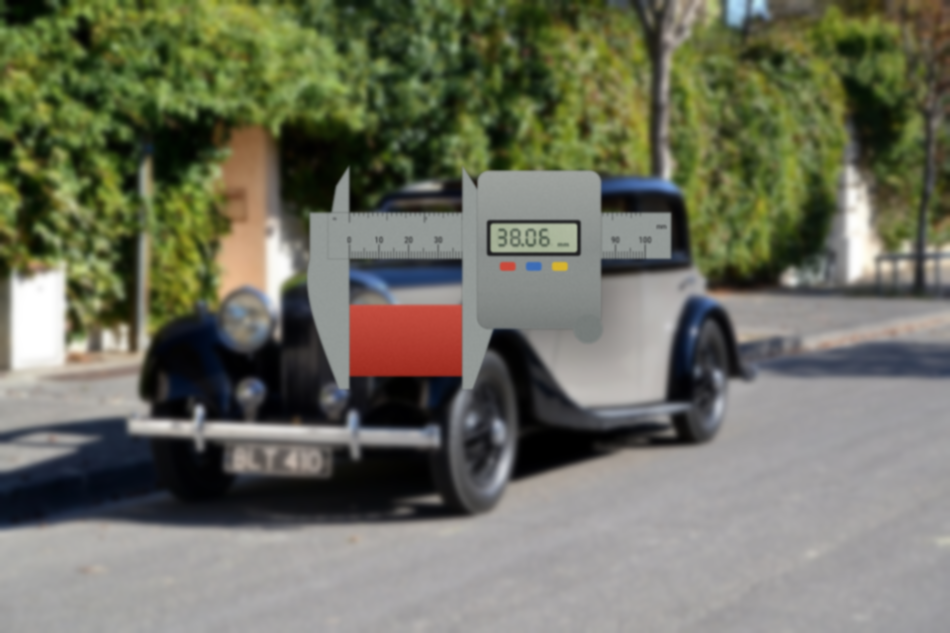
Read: 38.06,mm
